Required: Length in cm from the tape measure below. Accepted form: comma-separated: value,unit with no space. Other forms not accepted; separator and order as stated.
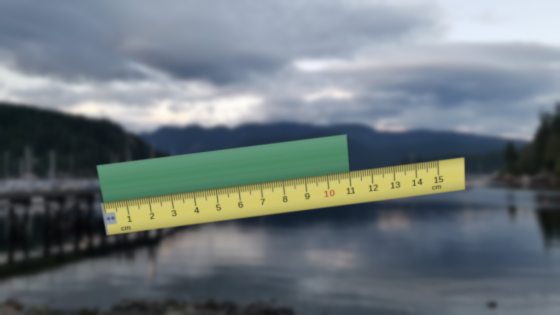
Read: 11,cm
